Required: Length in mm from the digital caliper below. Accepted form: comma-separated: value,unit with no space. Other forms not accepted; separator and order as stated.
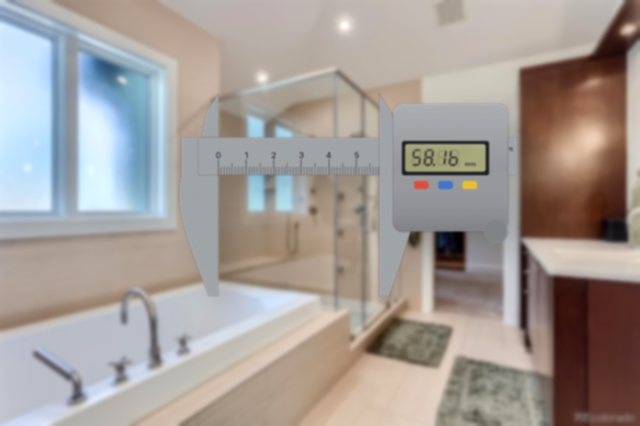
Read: 58.16,mm
